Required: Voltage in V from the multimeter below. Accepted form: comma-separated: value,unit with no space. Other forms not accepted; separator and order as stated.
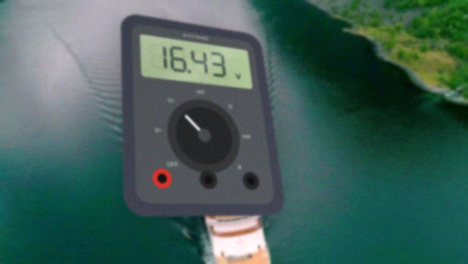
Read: 16.43,V
